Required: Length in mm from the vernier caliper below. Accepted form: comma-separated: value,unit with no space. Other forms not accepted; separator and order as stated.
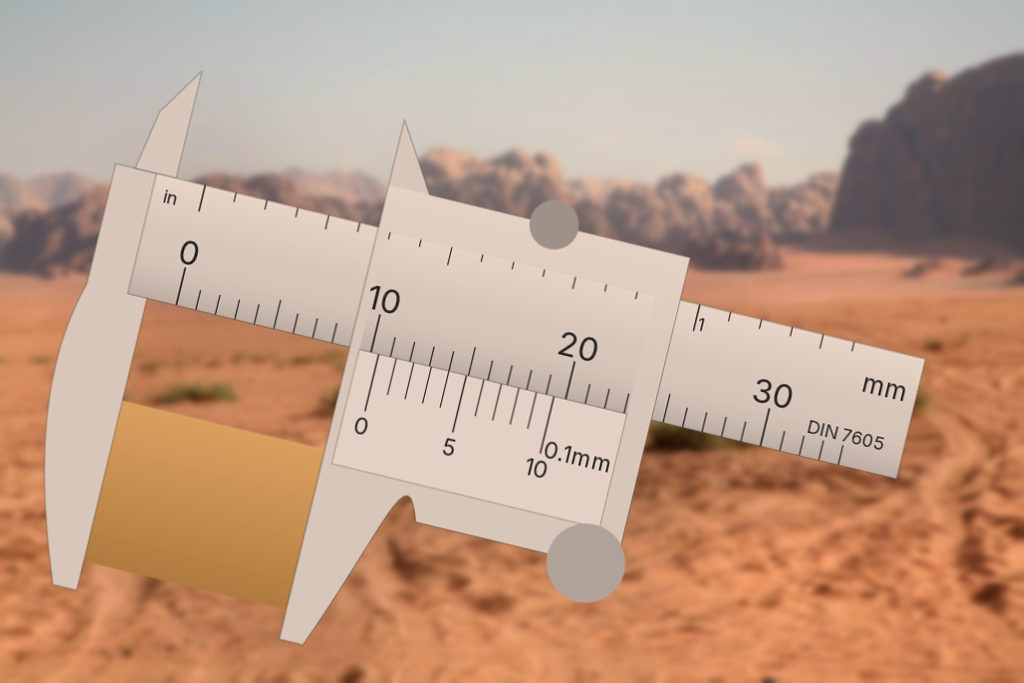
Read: 10.4,mm
